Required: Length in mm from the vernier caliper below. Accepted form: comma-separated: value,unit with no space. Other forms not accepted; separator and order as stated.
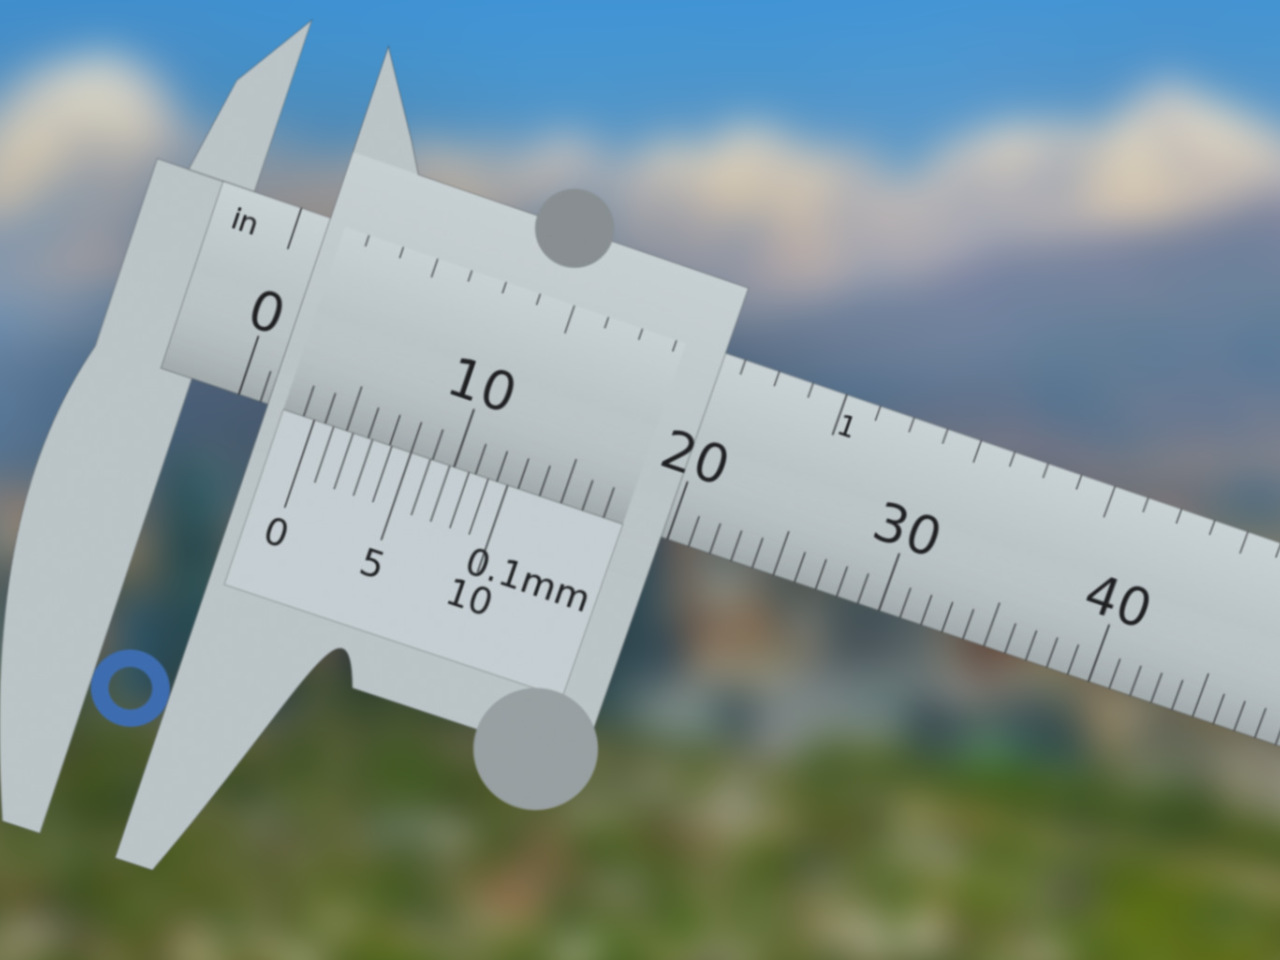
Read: 3.5,mm
